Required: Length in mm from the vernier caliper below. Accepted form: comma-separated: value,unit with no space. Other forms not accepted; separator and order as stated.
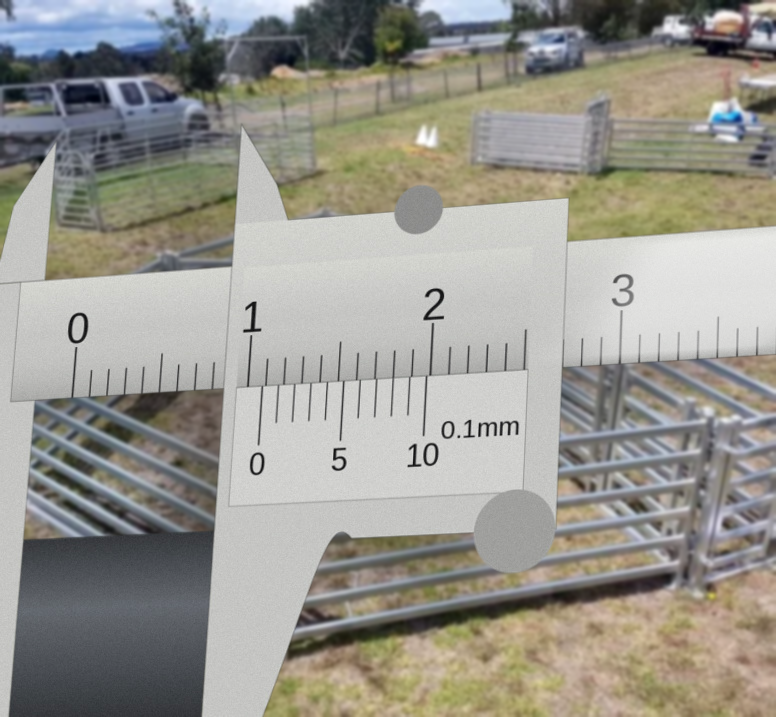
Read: 10.8,mm
